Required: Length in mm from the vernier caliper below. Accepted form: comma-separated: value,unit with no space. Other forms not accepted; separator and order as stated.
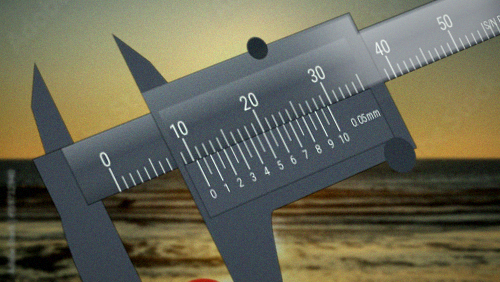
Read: 10.4,mm
